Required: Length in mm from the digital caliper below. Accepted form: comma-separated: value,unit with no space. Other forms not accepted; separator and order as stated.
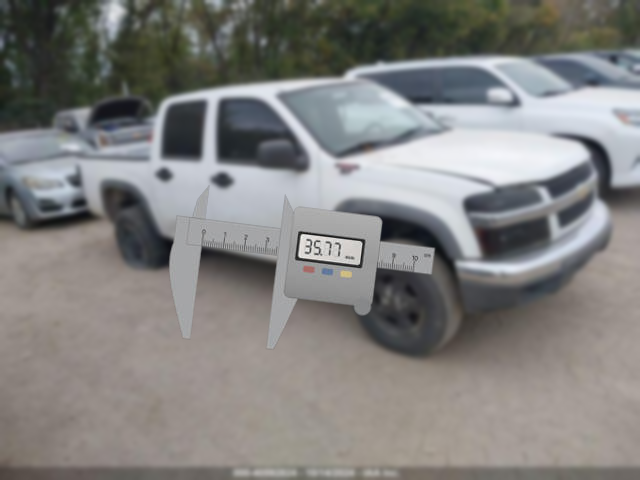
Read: 35.77,mm
